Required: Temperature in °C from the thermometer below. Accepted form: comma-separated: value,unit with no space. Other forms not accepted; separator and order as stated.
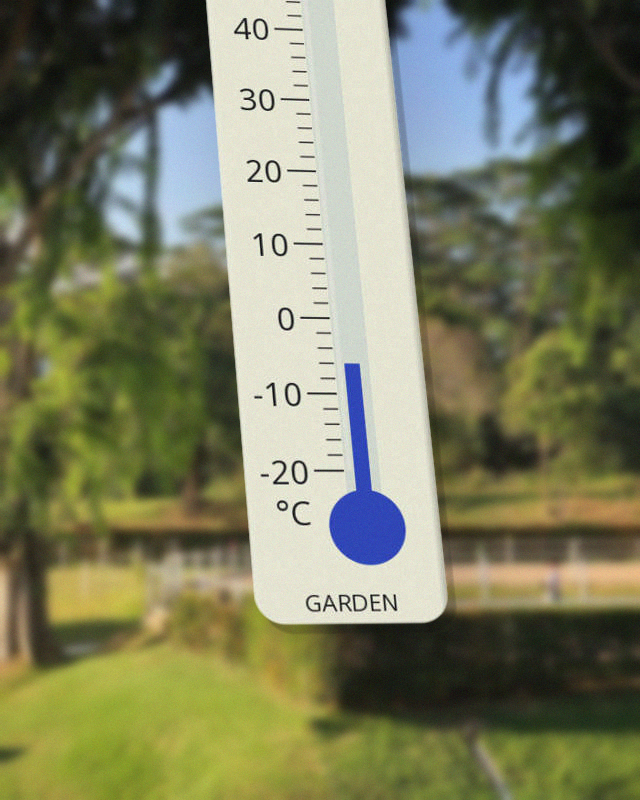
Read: -6,°C
